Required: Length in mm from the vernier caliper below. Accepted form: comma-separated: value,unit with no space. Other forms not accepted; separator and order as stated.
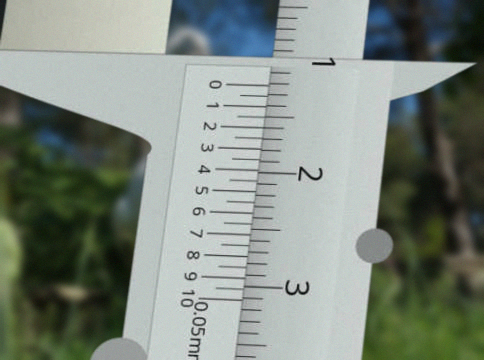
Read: 12.2,mm
